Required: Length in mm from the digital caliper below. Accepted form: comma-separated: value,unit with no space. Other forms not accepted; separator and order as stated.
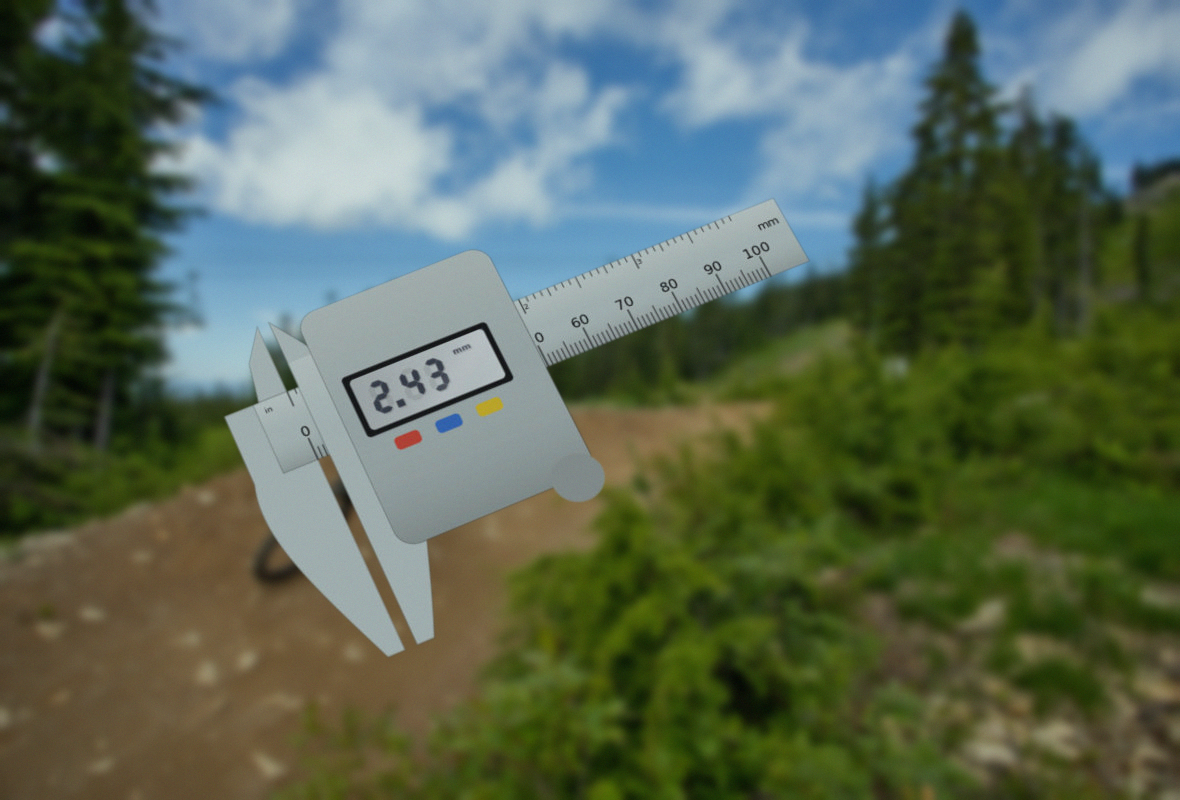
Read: 2.43,mm
